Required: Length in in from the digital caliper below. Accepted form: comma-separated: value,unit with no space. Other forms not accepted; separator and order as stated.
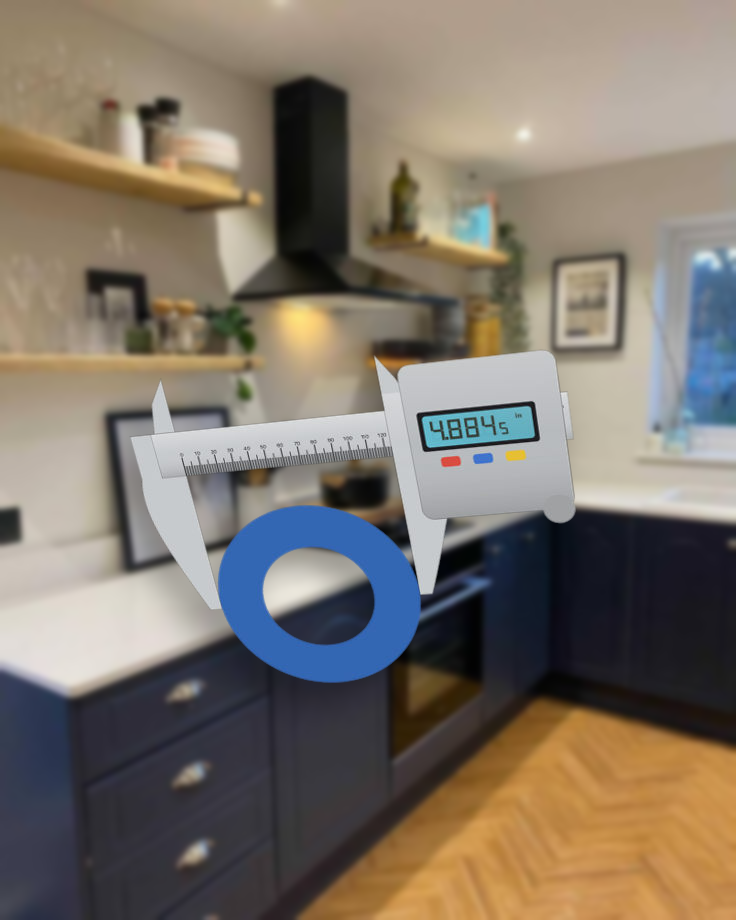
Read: 4.8845,in
